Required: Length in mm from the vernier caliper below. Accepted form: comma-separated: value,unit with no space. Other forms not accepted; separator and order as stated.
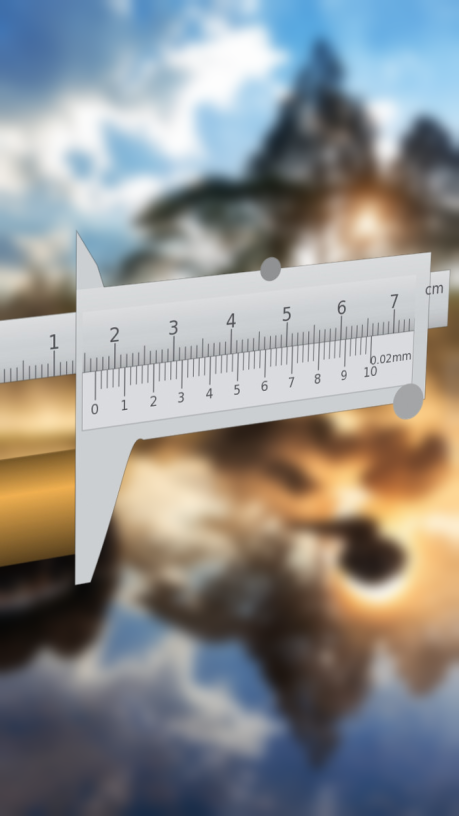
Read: 16.8,mm
